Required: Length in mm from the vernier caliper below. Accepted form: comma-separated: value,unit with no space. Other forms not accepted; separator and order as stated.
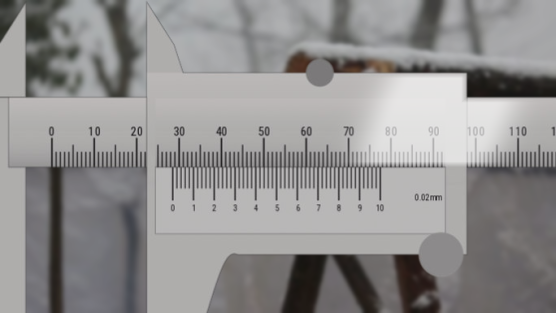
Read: 28.5,mm
